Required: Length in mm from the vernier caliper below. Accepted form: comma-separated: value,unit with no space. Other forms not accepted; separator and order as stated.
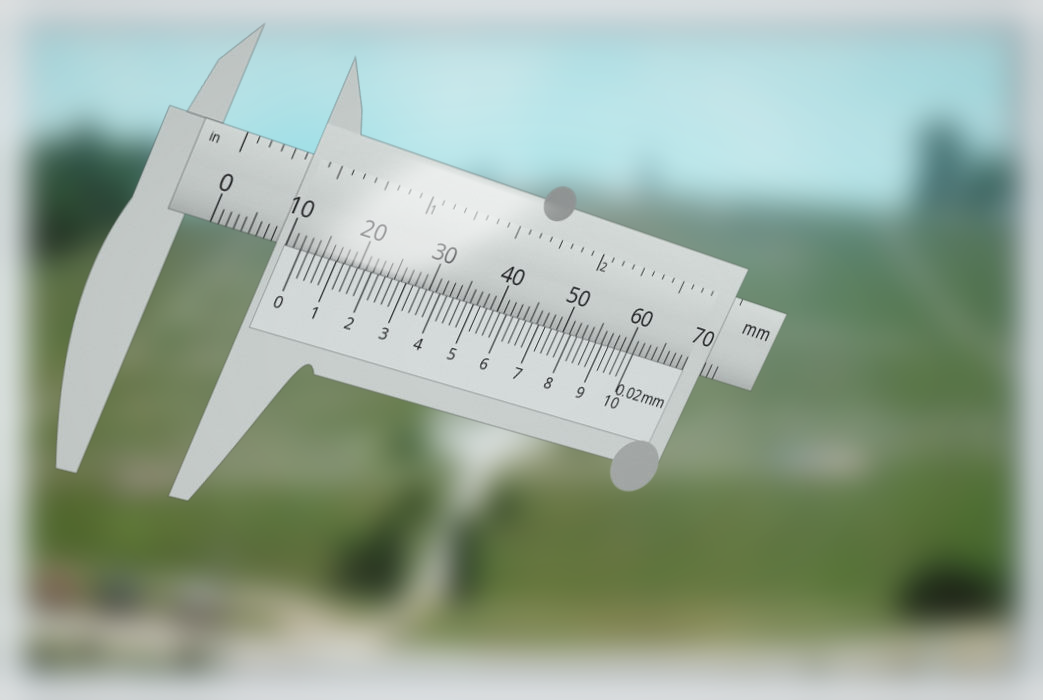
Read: 12.0,mm
